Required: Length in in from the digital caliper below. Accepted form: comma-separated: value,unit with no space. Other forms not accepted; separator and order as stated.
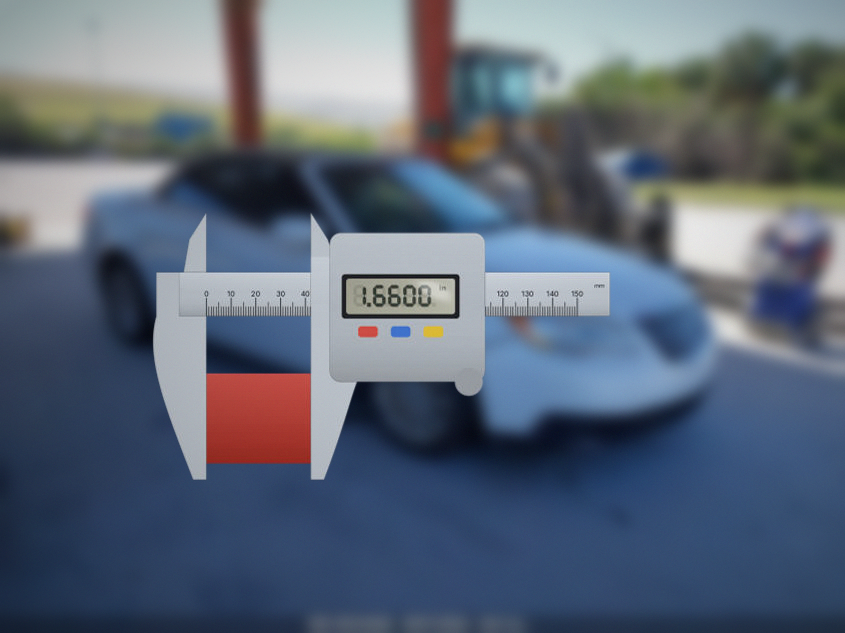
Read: 1.6600,in
